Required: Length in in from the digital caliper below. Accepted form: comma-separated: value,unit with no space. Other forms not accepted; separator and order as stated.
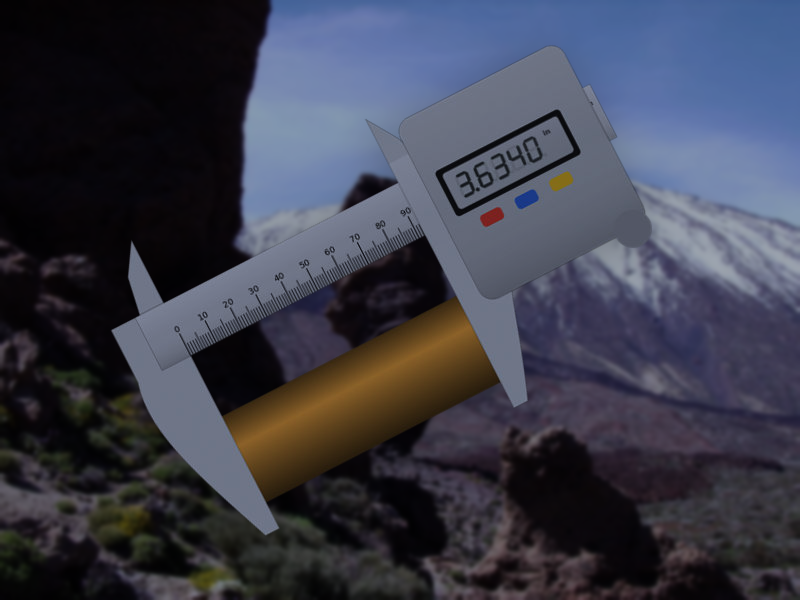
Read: 3.6340,in
